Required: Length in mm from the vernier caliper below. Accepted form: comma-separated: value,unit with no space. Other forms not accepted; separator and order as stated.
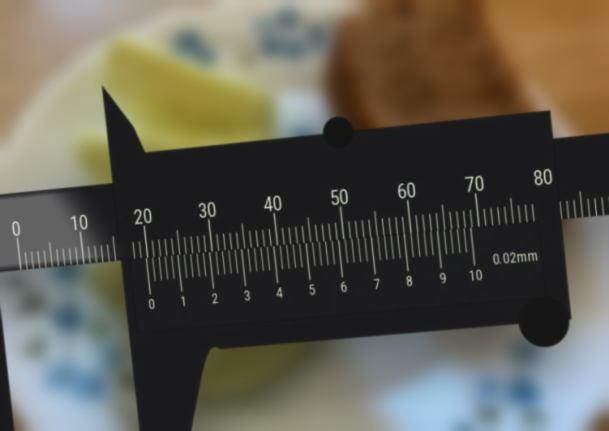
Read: 19.8,mm
